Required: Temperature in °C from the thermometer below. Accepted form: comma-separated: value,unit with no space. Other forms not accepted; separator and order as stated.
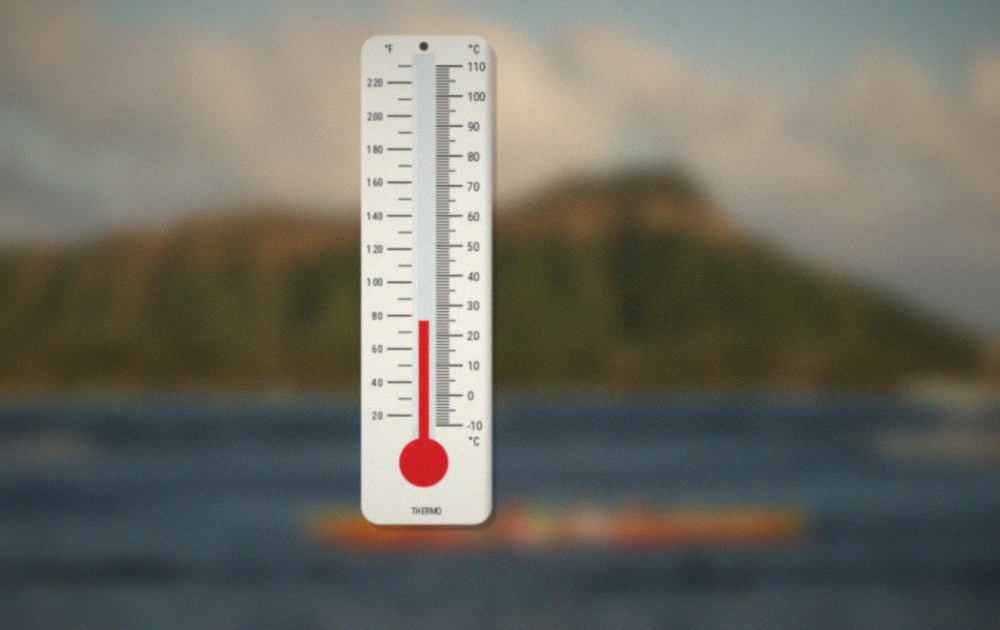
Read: 25,°C
